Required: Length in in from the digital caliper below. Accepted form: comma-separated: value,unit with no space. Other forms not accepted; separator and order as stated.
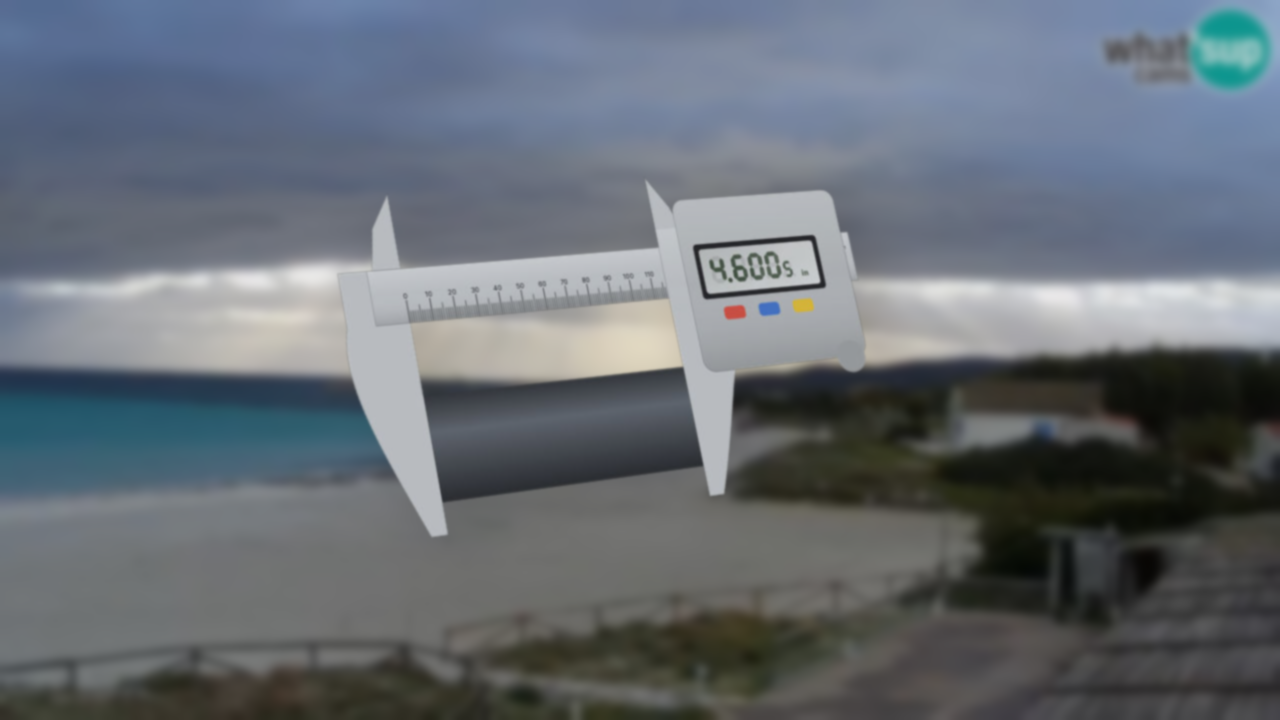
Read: 4.6005,in
